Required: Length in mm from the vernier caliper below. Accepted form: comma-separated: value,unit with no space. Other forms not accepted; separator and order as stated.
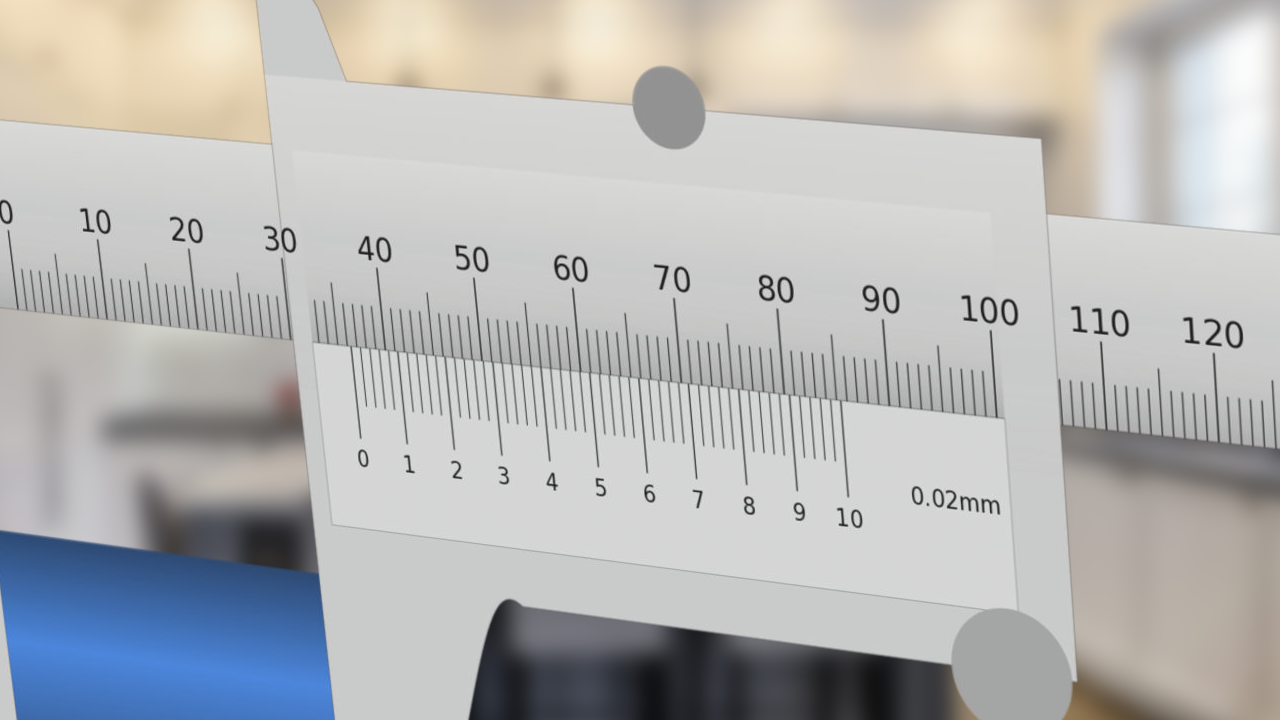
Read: 36.4,mm
